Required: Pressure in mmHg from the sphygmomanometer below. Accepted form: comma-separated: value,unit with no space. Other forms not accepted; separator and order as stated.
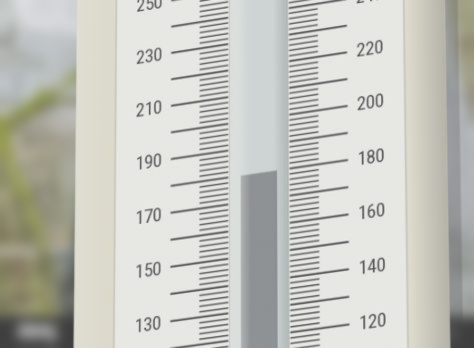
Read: 180,mmHg
